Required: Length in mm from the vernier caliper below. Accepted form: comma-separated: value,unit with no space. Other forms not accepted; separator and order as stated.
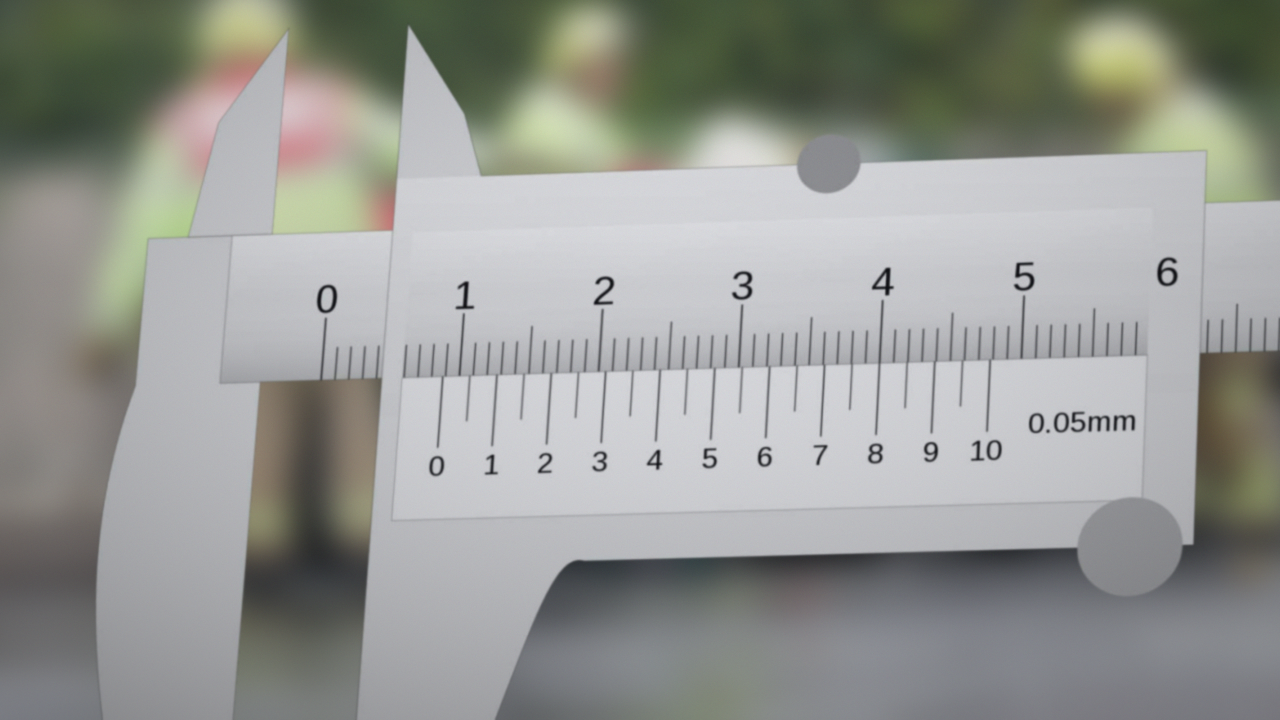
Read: 8.8,mm
